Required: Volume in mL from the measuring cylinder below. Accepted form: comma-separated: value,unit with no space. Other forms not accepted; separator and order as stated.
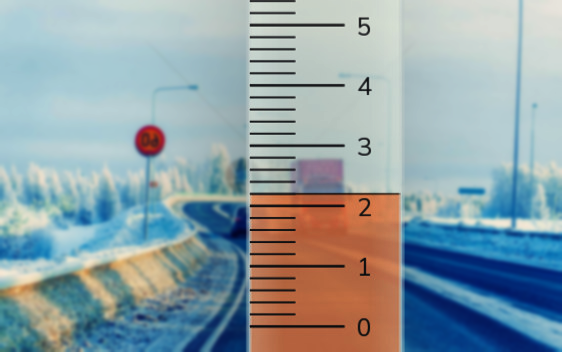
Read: 2.2,mL
